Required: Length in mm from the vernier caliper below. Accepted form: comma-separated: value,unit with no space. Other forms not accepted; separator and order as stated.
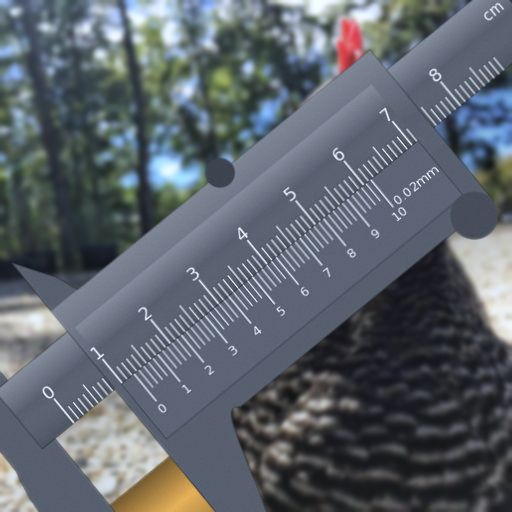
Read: 12.4,mm
